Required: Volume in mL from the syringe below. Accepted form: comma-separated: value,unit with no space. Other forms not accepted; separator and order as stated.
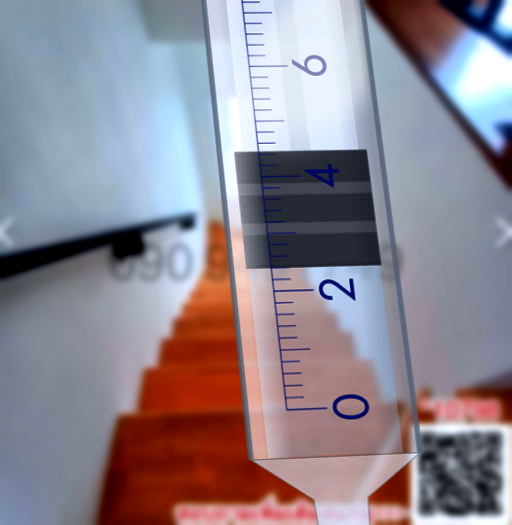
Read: 2.4,mL
